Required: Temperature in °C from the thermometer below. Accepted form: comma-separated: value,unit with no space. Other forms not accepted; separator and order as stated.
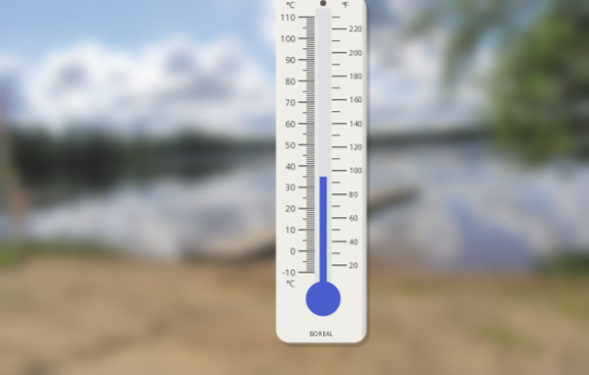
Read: 35,°C
